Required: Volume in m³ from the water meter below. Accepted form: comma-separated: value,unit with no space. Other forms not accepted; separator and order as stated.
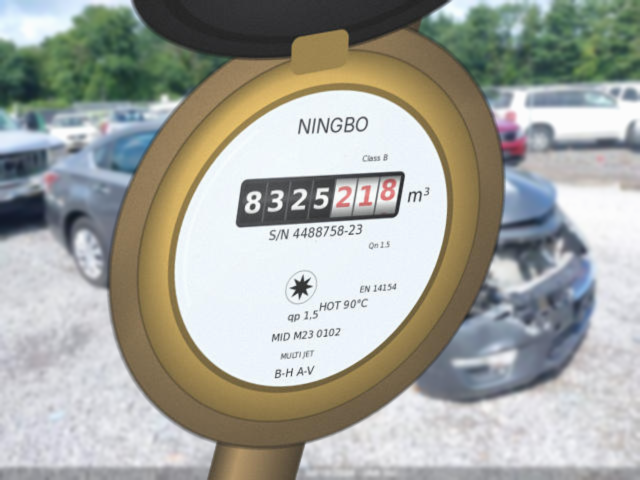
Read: 8325.218,m³
